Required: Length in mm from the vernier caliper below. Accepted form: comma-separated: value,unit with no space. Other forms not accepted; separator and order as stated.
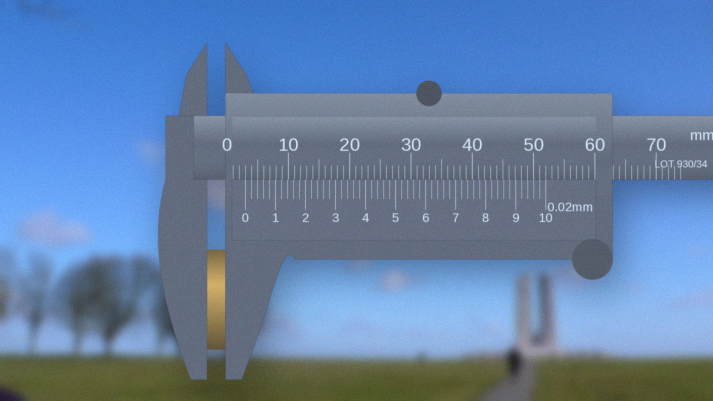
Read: 3.0,mm
